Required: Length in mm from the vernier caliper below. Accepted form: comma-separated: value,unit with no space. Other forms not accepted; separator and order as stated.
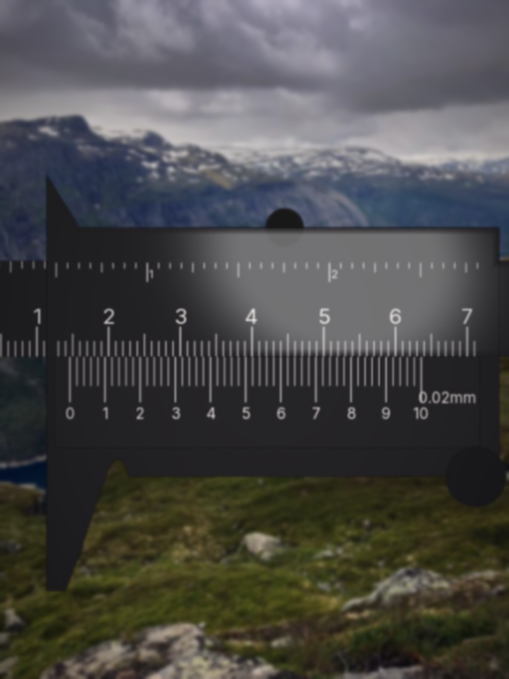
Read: 14.6,mm
